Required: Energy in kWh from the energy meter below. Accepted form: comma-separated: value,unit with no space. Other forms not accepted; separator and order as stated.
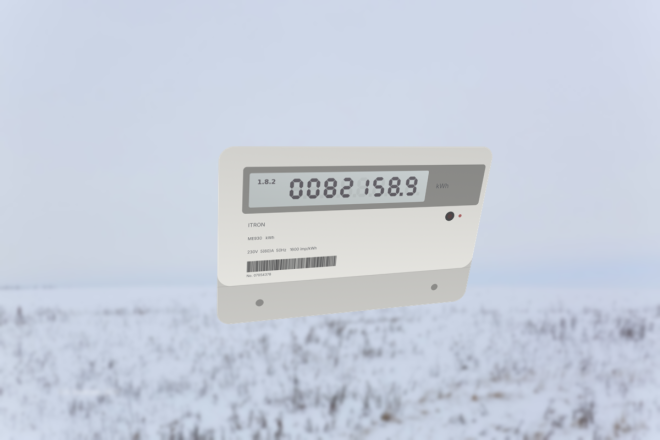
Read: 82158.9,kWh
